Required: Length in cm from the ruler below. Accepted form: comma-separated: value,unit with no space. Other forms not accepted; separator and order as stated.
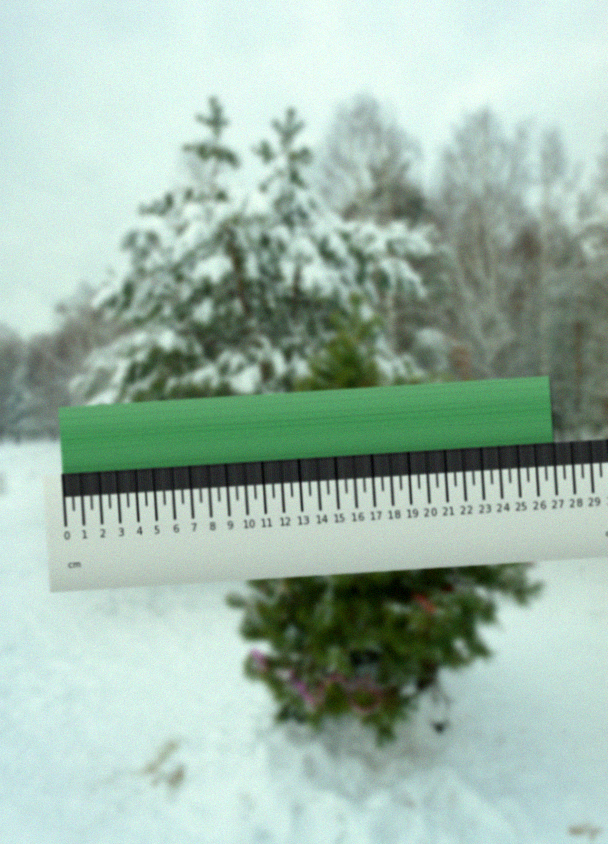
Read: 27,cm
